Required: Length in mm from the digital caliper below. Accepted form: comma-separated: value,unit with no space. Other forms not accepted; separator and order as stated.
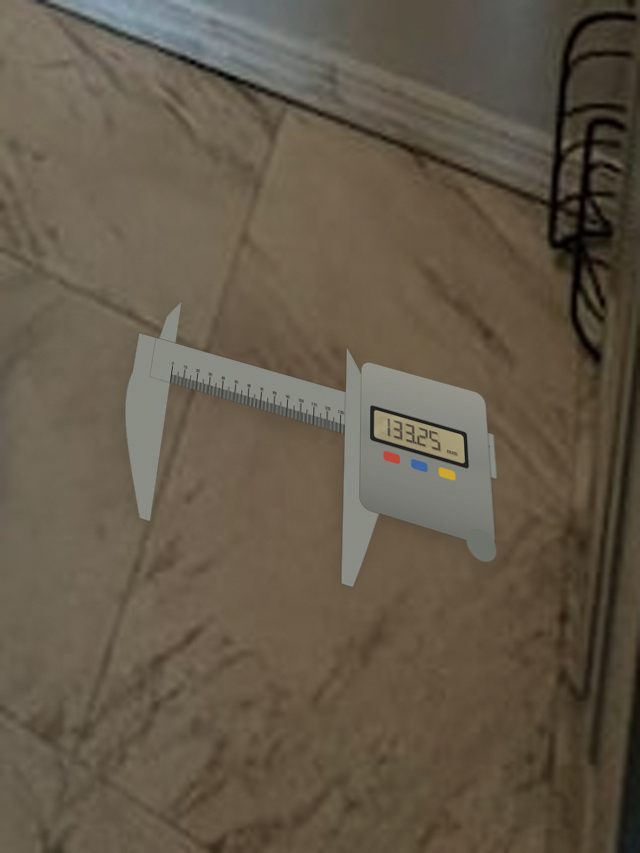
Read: 133.25,mm
